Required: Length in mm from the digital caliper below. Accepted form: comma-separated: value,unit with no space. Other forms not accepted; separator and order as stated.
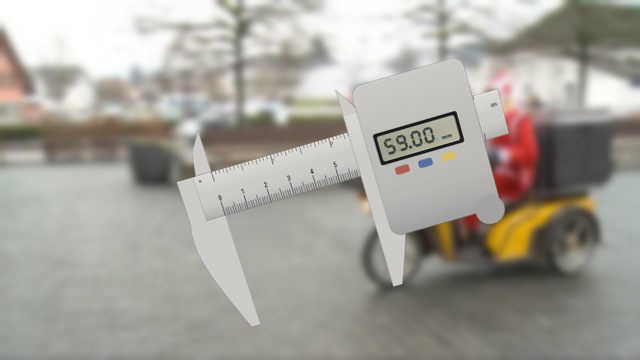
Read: 59.00,mm
